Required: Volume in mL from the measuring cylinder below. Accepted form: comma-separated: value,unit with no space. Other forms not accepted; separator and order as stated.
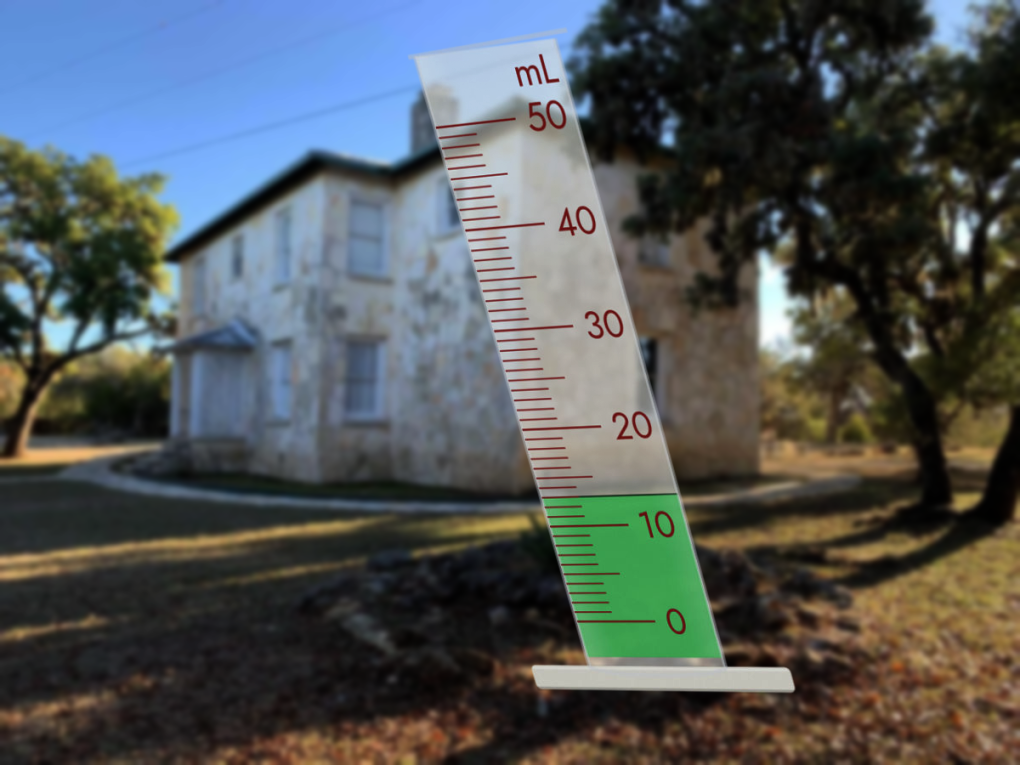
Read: 13,mL
